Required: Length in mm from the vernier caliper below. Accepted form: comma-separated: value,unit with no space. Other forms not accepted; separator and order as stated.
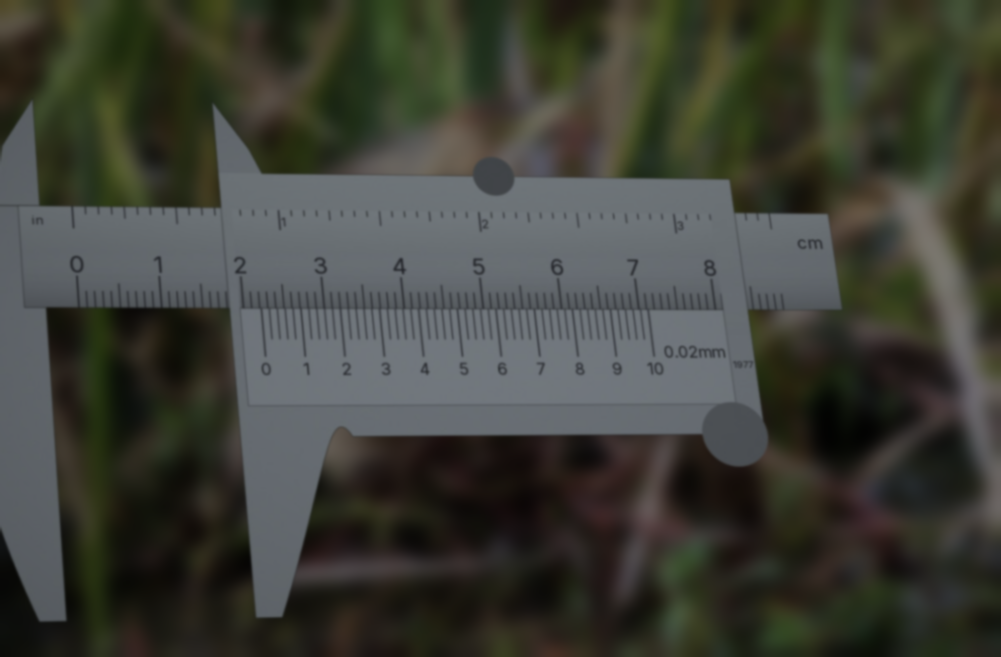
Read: 22.2,mm
